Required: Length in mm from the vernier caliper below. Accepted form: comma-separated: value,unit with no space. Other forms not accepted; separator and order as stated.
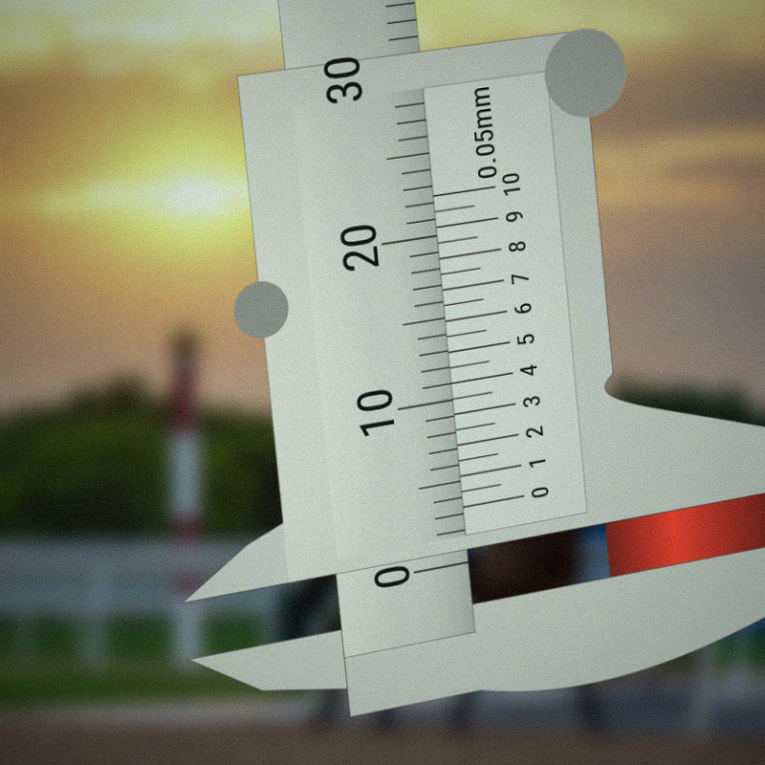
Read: 3.4,mm
